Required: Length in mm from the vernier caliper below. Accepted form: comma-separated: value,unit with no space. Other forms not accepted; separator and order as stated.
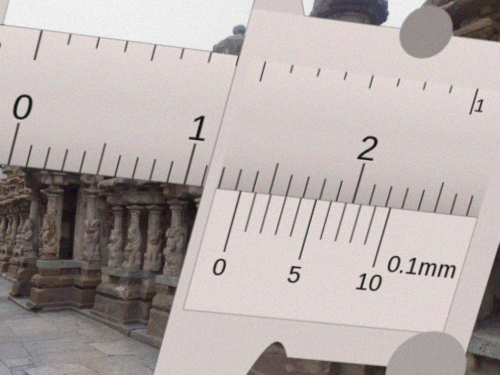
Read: 13.3,mm
